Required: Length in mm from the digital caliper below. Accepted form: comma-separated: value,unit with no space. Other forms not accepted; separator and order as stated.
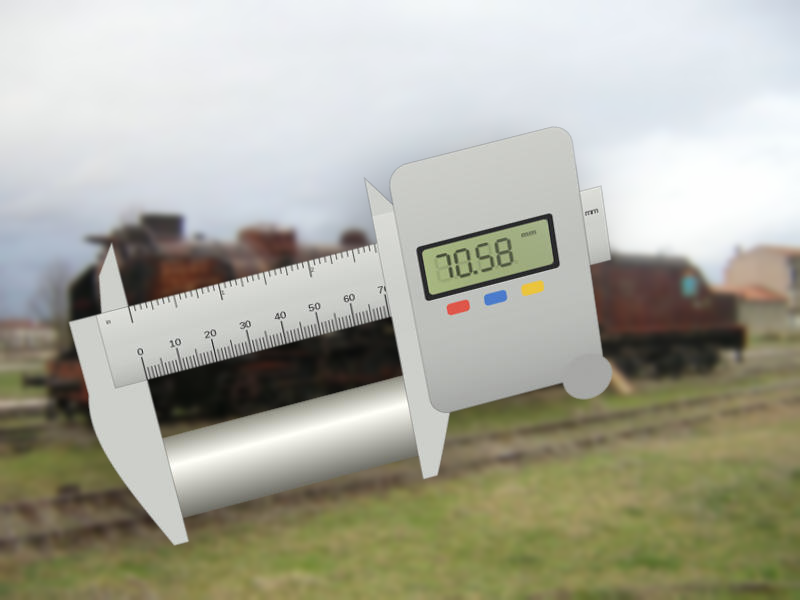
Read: 70.58,mm
